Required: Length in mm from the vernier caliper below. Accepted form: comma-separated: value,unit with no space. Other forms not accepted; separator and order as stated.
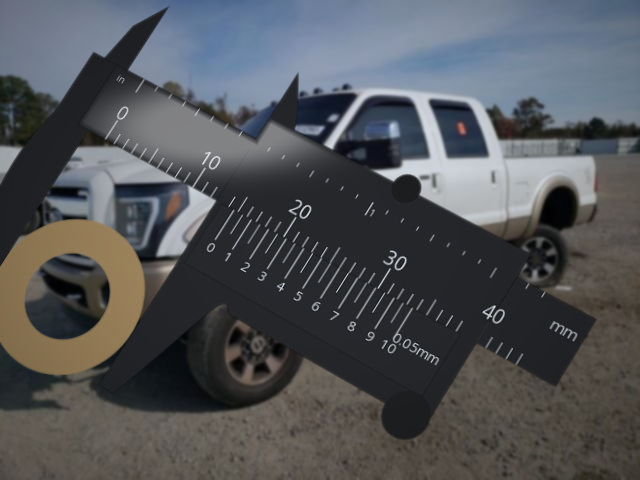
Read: 14.6,mm
